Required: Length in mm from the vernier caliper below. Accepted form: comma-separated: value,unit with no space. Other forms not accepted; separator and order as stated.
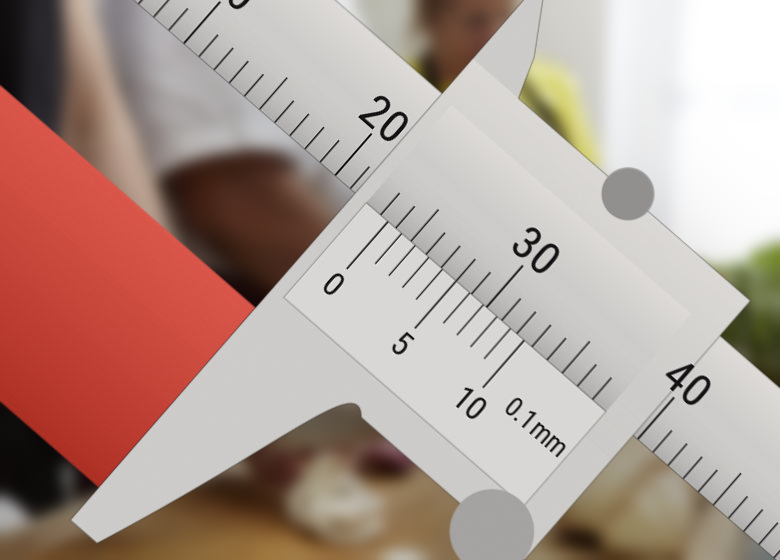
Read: 23.5,mm
